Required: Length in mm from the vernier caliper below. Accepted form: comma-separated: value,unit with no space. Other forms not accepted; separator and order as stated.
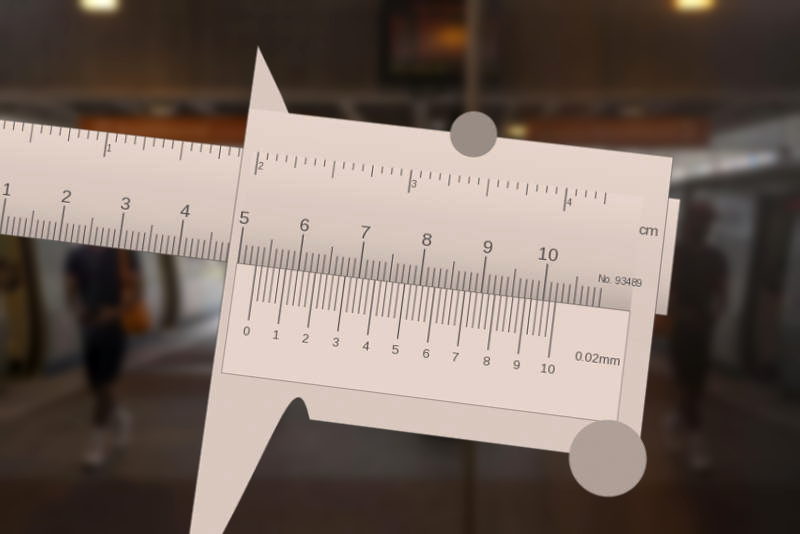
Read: 53.0,mm
